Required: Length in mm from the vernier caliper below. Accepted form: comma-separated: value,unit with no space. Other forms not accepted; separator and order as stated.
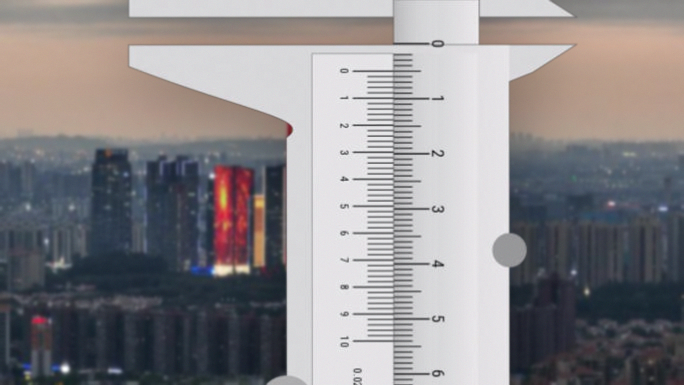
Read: 5.0,mm
